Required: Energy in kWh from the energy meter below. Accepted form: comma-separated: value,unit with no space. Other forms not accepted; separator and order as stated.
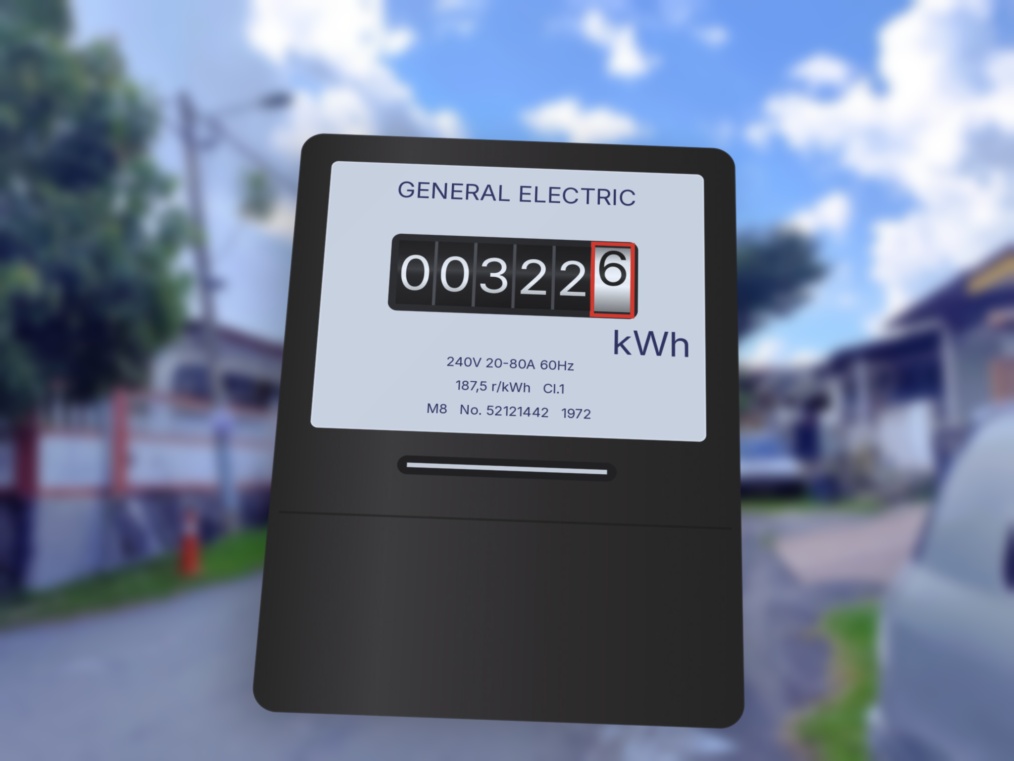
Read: 322.6,kWh
